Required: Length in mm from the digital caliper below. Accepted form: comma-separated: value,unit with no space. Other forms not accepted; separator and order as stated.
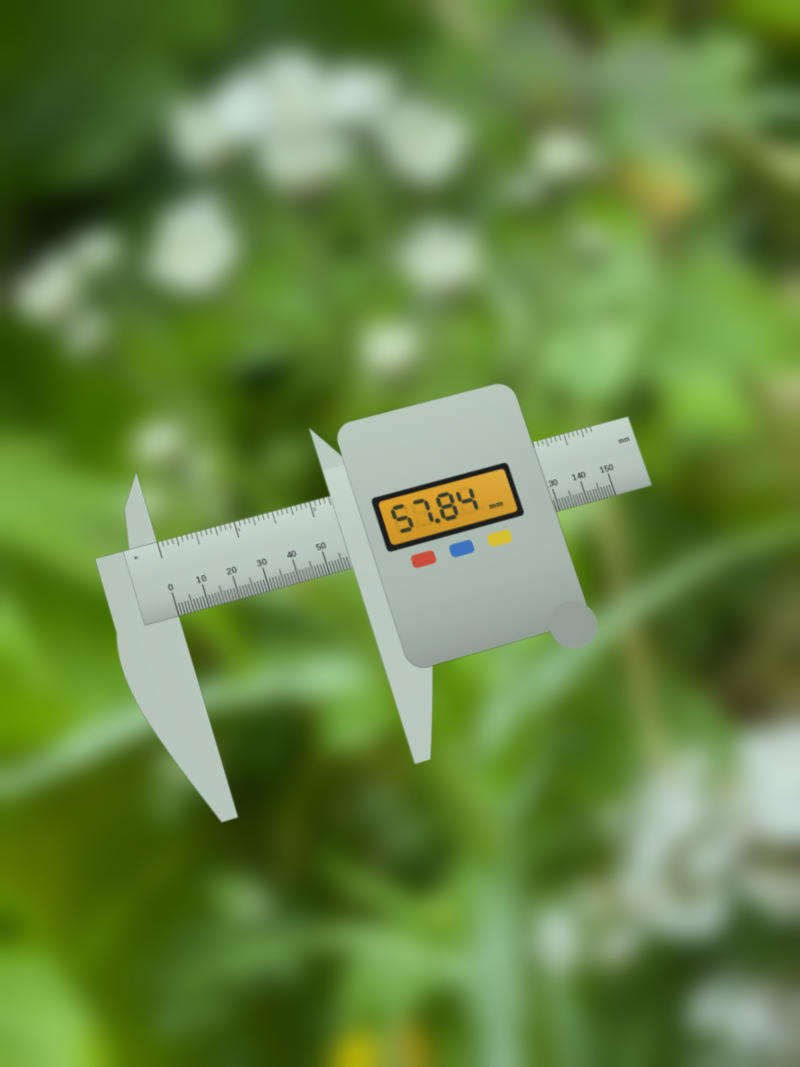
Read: 57.84,mm
